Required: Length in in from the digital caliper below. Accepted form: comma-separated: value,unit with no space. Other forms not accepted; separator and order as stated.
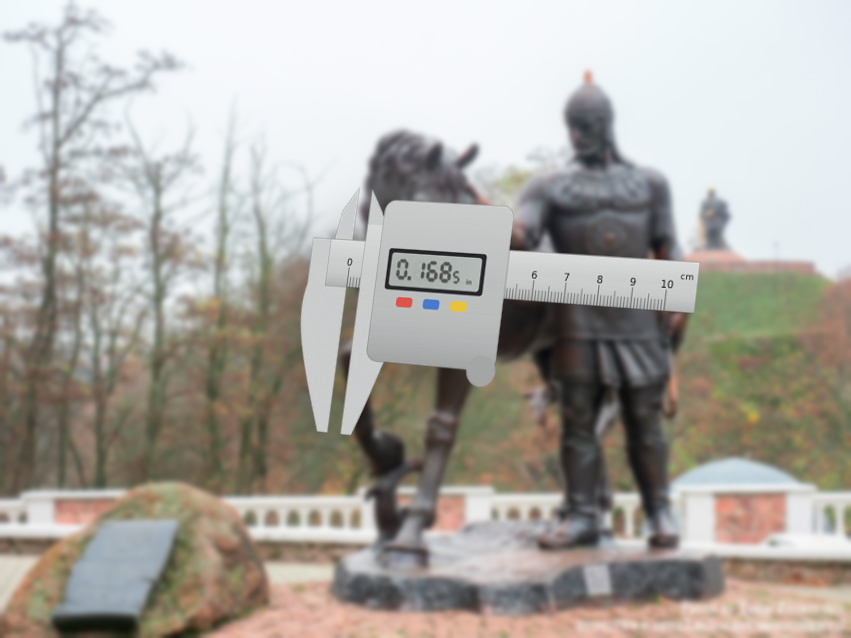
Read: 0.1685,in
